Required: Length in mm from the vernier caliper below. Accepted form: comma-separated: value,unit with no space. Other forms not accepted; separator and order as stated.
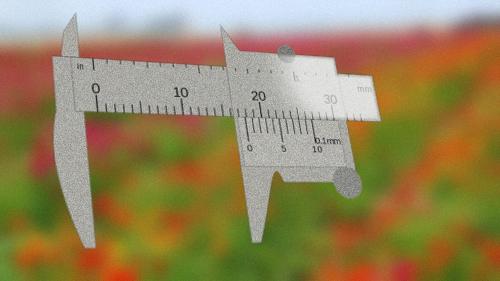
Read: 17.8,mm
